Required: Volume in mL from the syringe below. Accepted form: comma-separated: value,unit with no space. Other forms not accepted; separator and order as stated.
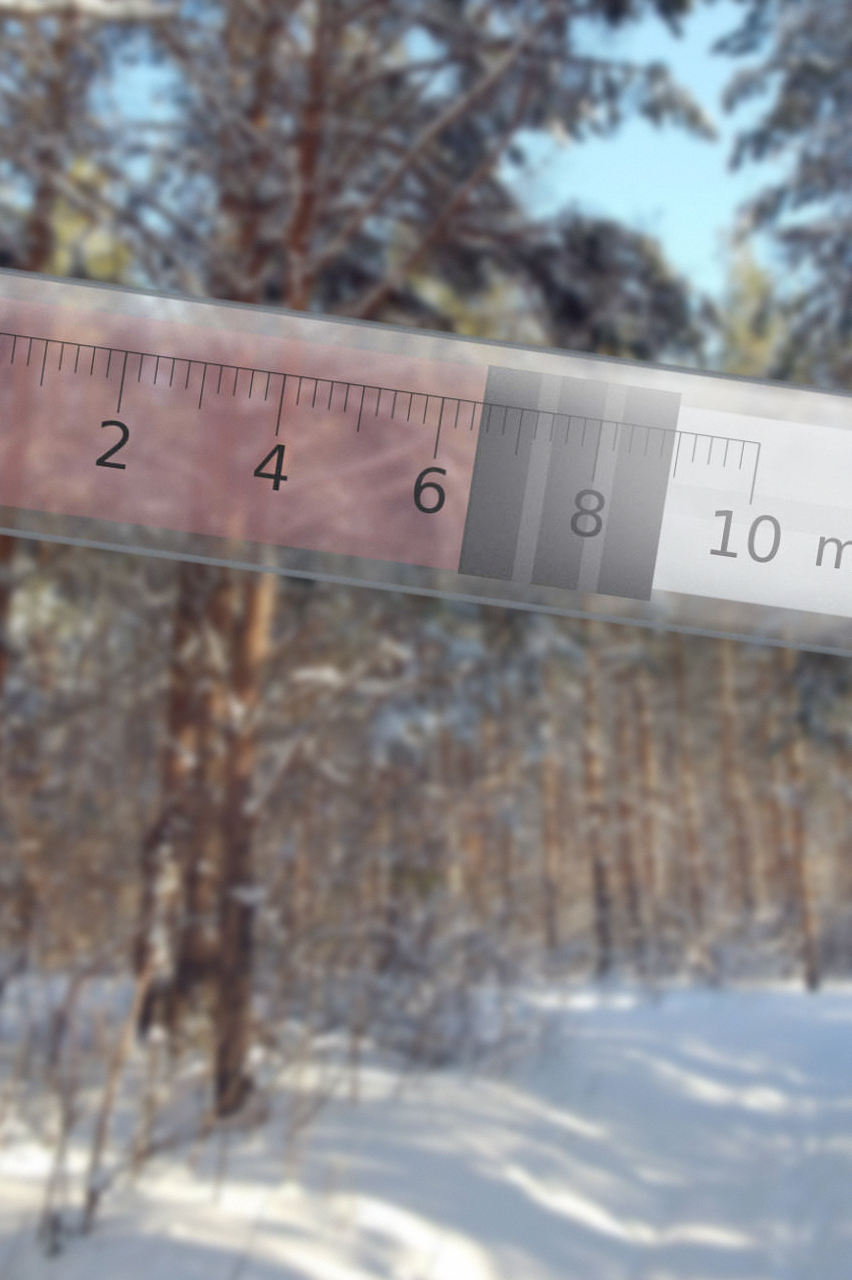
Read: 6.5,mL
